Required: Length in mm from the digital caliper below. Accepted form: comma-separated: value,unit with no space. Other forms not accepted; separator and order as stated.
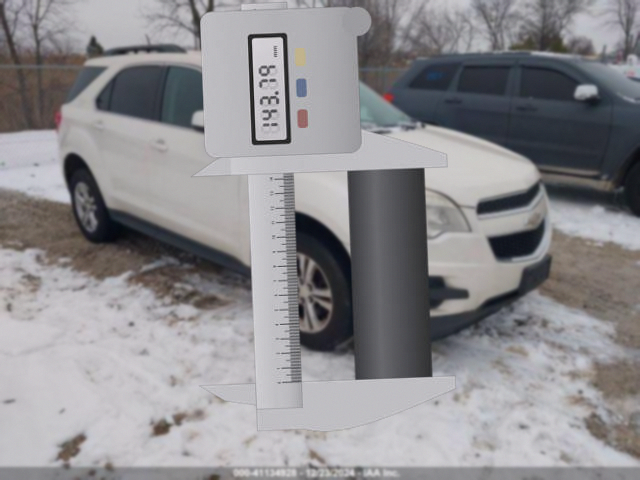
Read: 143.79,mm
